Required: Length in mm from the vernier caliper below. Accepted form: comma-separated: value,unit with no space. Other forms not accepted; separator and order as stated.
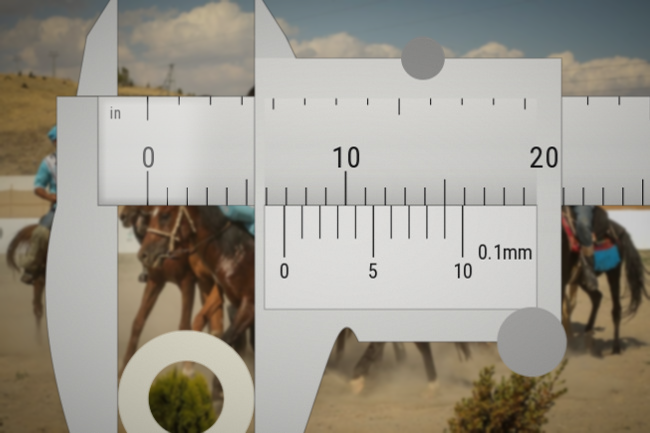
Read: 6.9,mm
